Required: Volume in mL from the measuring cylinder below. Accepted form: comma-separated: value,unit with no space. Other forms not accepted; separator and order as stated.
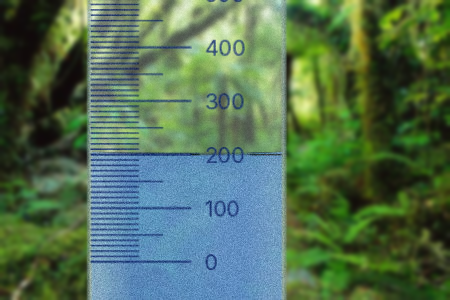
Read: 200,mL
